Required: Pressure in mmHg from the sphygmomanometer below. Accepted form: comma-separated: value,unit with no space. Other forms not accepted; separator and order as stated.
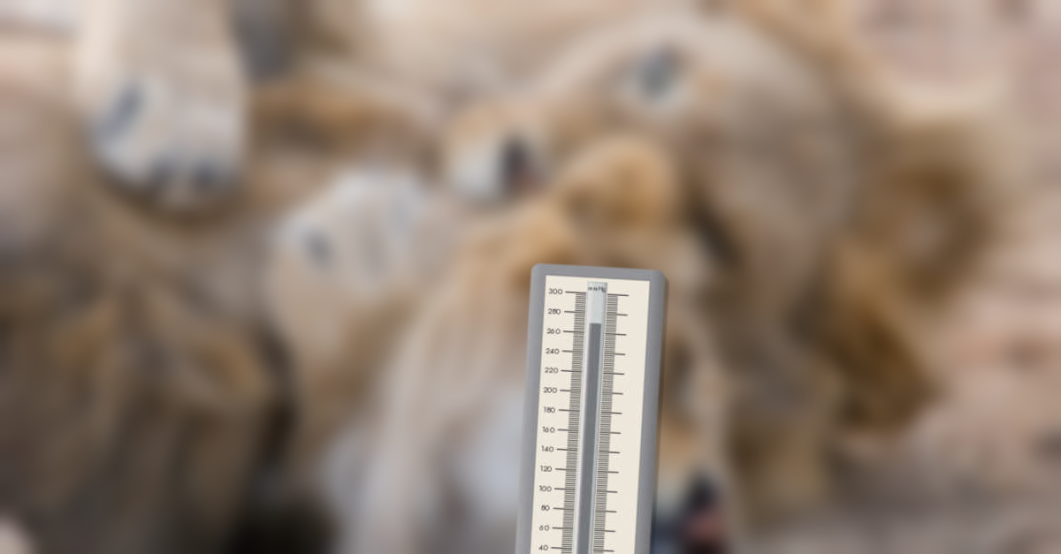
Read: 270,mmHg
